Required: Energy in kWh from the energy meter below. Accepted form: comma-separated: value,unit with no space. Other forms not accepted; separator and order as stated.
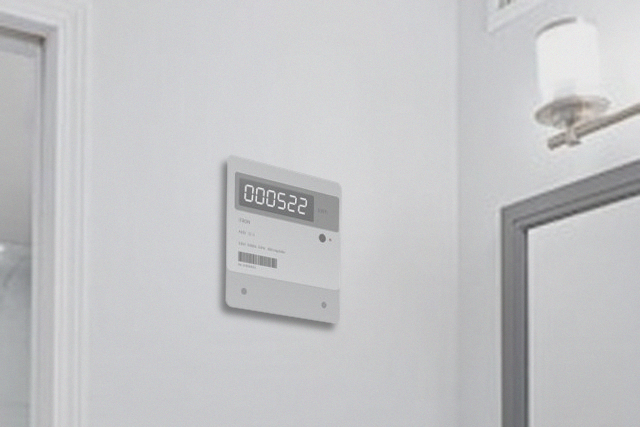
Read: 522,kWh
